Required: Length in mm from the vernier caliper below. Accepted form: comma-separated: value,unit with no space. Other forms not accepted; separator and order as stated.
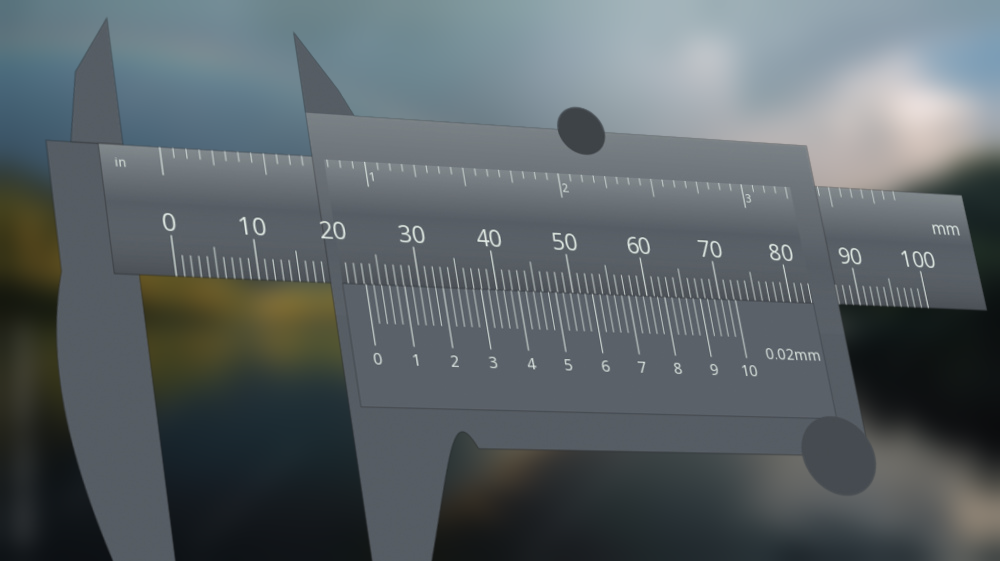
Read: 23.2,mm
